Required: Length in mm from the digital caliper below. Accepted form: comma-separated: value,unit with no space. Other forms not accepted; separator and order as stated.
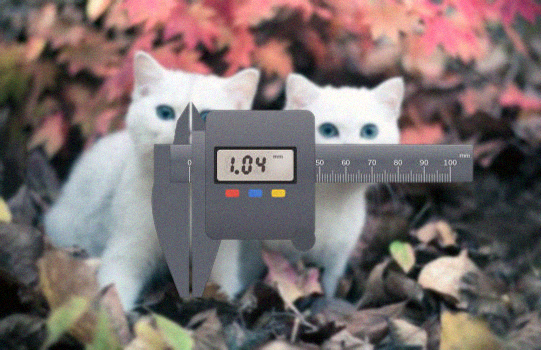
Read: 1.04,mm
